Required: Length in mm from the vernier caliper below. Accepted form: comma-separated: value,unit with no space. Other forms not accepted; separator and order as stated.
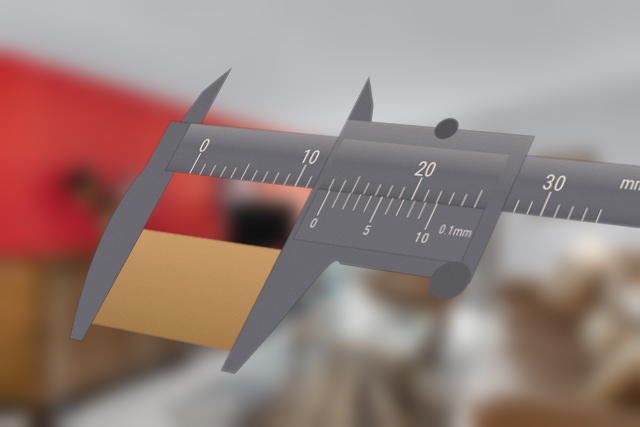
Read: 13.1,mm
